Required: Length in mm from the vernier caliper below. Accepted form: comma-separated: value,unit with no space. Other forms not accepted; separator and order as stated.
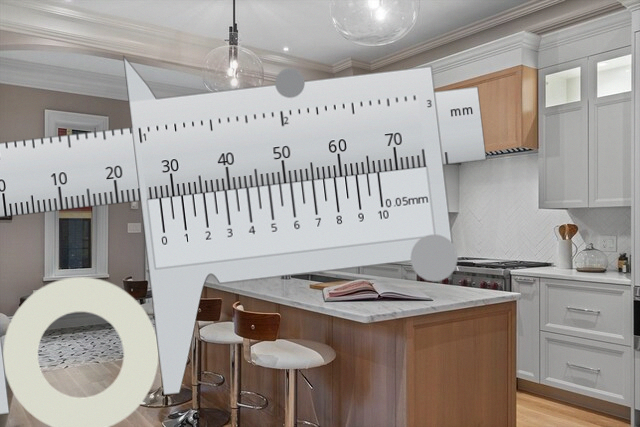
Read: 27.6,mm
